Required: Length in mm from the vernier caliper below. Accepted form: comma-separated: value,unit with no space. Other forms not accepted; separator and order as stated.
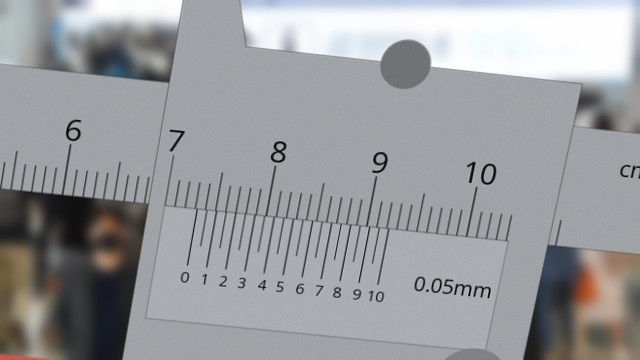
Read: 73.2,mm
